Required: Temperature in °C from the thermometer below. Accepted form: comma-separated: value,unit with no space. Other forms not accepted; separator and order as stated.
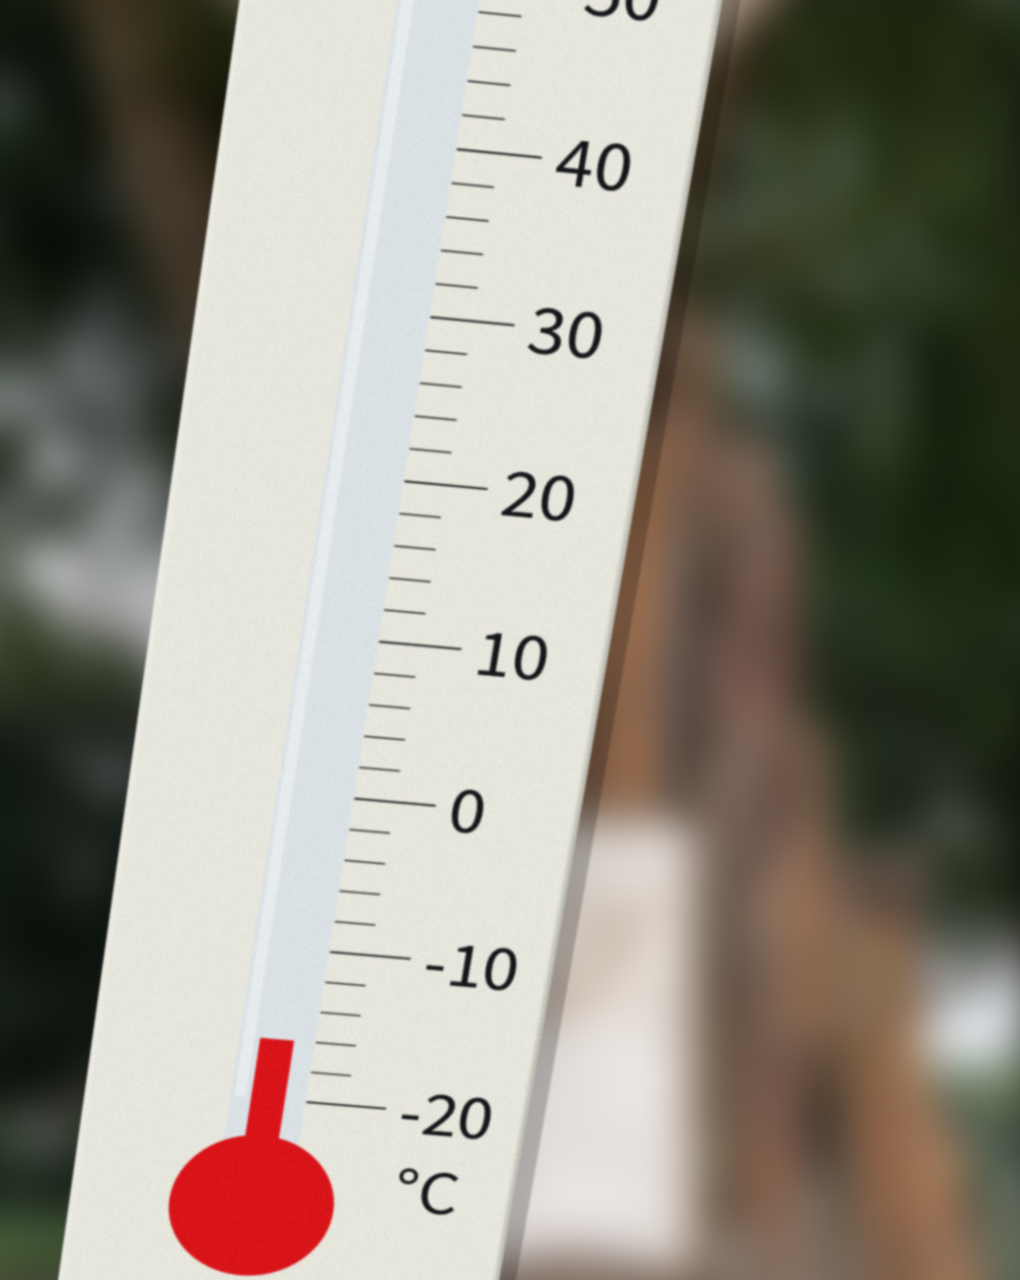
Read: -16,°C
